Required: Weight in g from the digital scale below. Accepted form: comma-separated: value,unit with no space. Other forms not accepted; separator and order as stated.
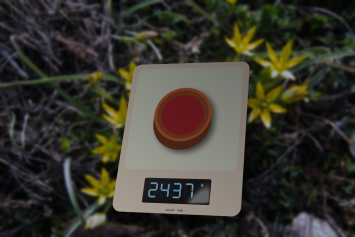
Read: 2437,g
